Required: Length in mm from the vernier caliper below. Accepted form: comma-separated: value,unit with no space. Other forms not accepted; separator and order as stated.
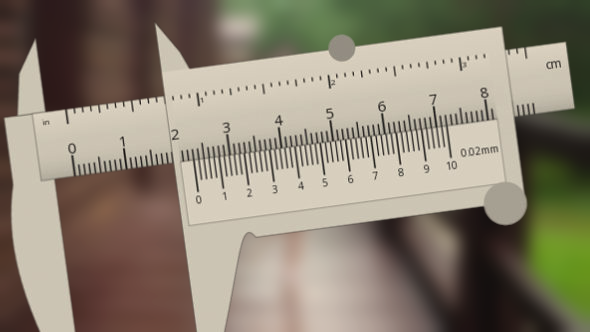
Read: 23.0,mm
